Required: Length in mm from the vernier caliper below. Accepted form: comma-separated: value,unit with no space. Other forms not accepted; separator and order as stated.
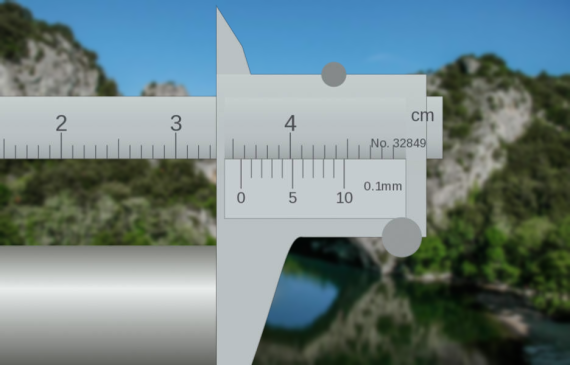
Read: 35.7,mm
